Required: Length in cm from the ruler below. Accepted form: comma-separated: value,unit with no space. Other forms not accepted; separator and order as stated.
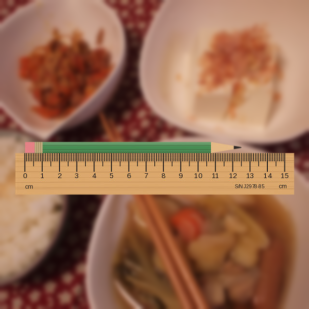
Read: 12.5,cm
